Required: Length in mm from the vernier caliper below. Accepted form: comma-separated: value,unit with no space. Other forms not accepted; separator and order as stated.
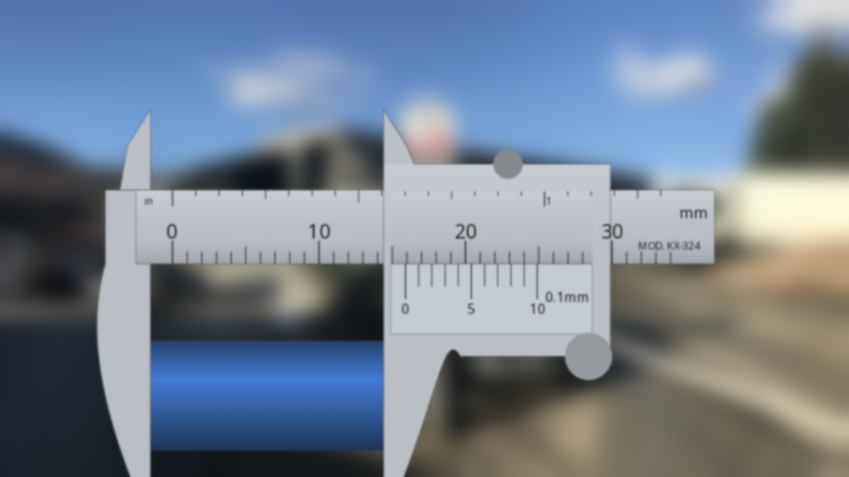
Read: 15.9,mm
